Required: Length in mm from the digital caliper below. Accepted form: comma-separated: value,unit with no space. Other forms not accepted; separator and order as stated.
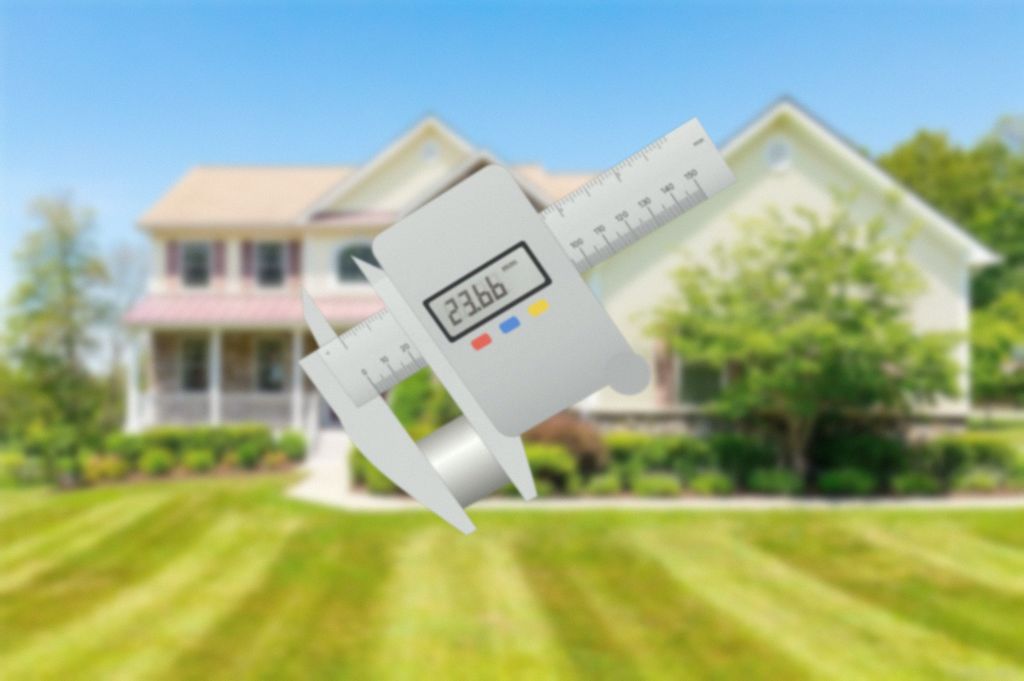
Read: 23.66,mm
